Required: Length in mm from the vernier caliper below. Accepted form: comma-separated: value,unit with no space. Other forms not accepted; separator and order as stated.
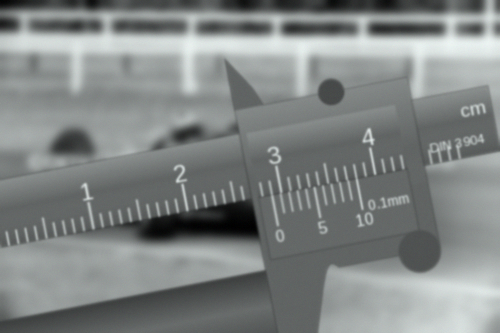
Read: 29.0,mm
